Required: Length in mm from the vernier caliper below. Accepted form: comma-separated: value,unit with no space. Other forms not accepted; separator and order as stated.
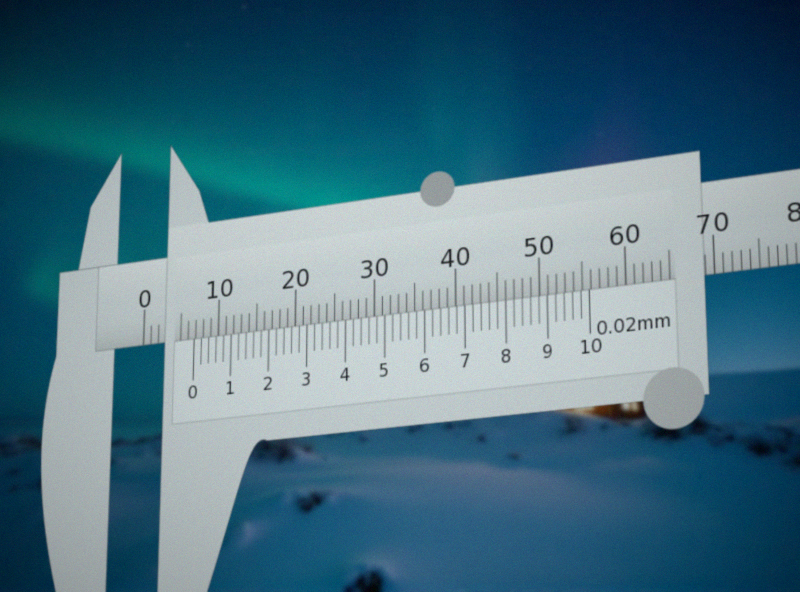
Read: 6.8,mm
